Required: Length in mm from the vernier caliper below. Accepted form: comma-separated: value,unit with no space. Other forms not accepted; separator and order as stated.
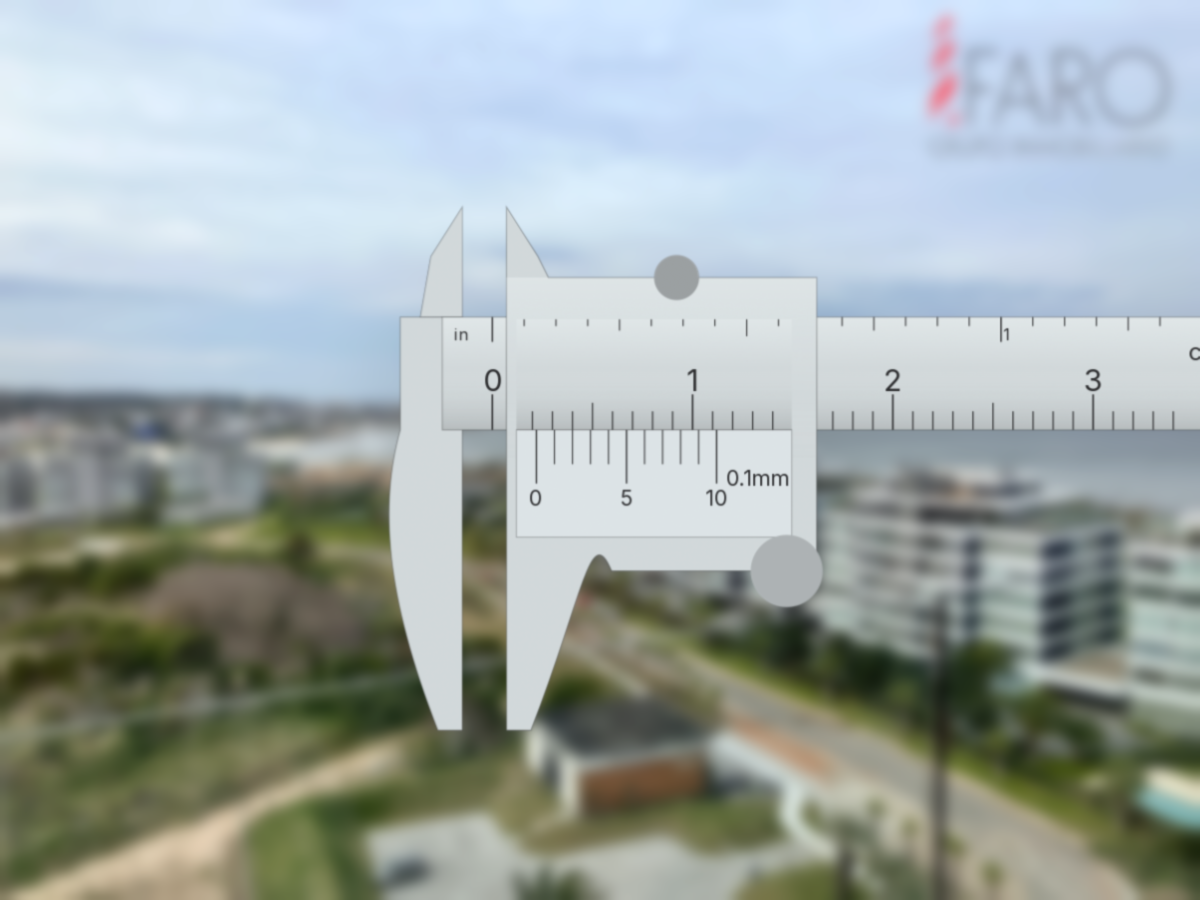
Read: 2.2,mm
